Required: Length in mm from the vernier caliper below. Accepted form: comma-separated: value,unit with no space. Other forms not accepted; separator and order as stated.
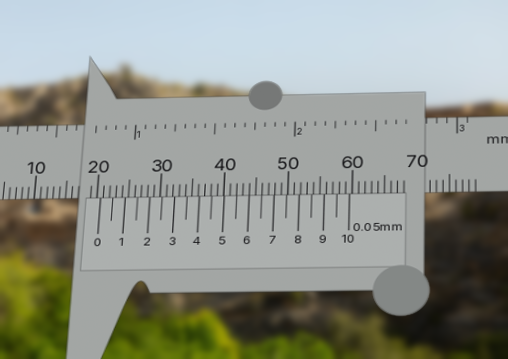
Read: 20.6,mm
